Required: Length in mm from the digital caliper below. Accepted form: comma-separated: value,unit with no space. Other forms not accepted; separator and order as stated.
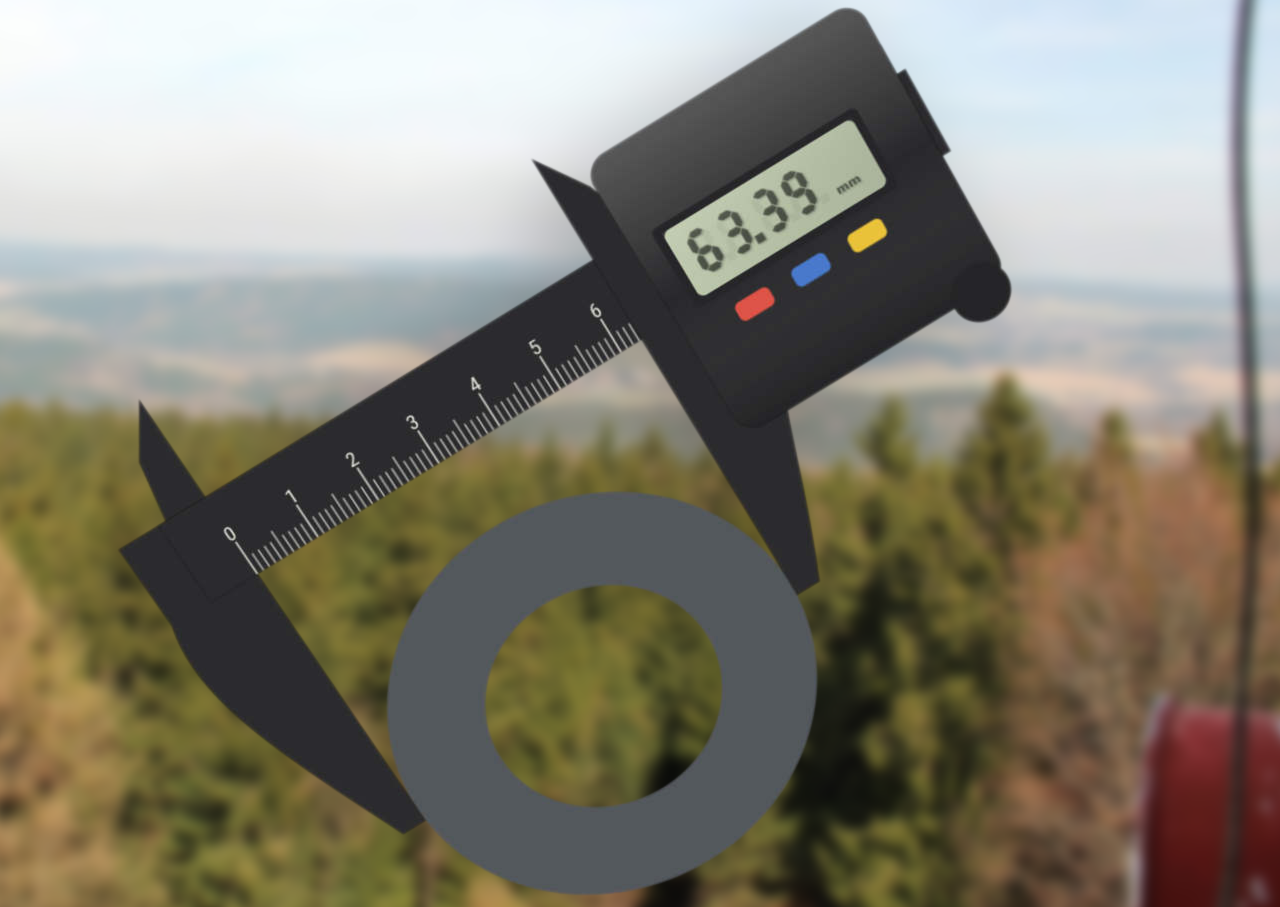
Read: 63.39,mm
